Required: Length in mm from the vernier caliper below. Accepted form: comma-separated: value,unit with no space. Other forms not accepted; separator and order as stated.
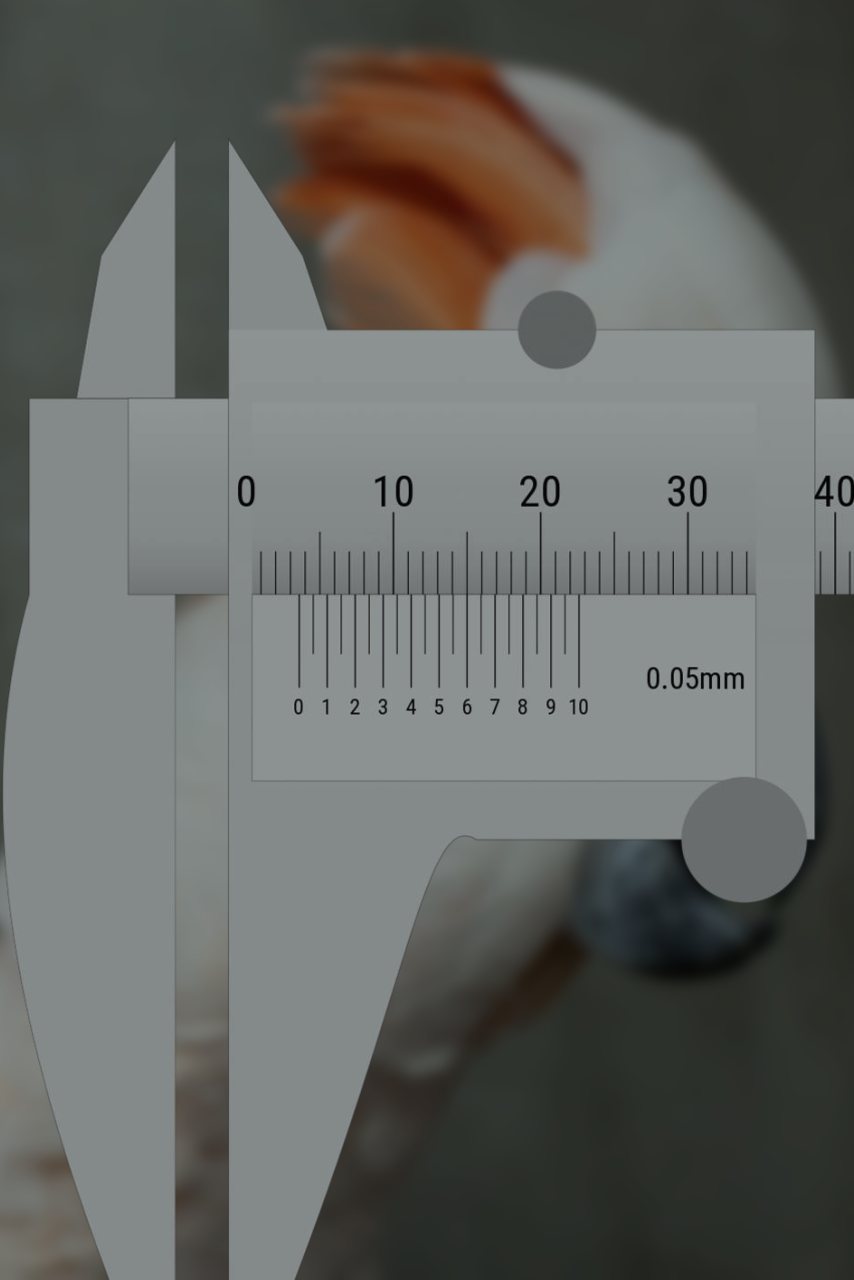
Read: 3.6,mm
